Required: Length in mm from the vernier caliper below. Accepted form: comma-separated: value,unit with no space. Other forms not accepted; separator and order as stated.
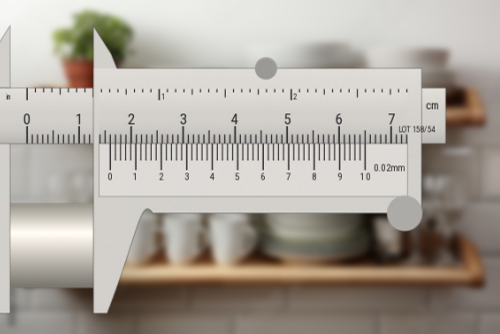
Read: 16.0,mm
